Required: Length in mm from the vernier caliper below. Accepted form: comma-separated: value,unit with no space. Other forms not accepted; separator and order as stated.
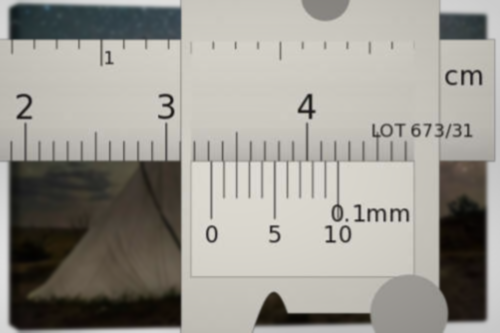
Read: 33.2,mm
